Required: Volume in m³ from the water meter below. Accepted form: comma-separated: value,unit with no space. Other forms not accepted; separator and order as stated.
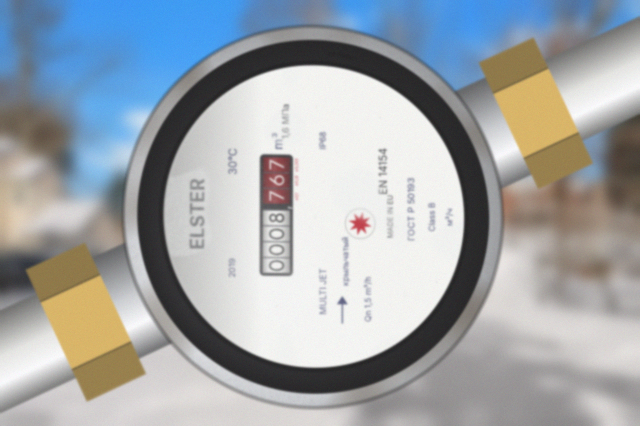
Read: 8.767,m³
